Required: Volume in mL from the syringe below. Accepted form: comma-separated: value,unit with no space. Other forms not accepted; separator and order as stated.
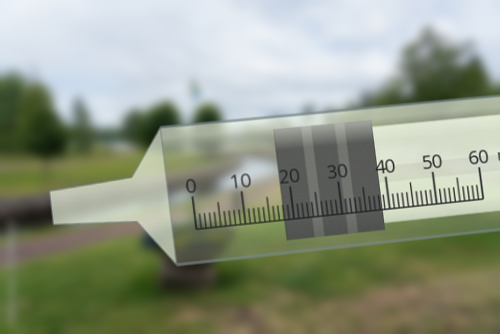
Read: 18,mL
